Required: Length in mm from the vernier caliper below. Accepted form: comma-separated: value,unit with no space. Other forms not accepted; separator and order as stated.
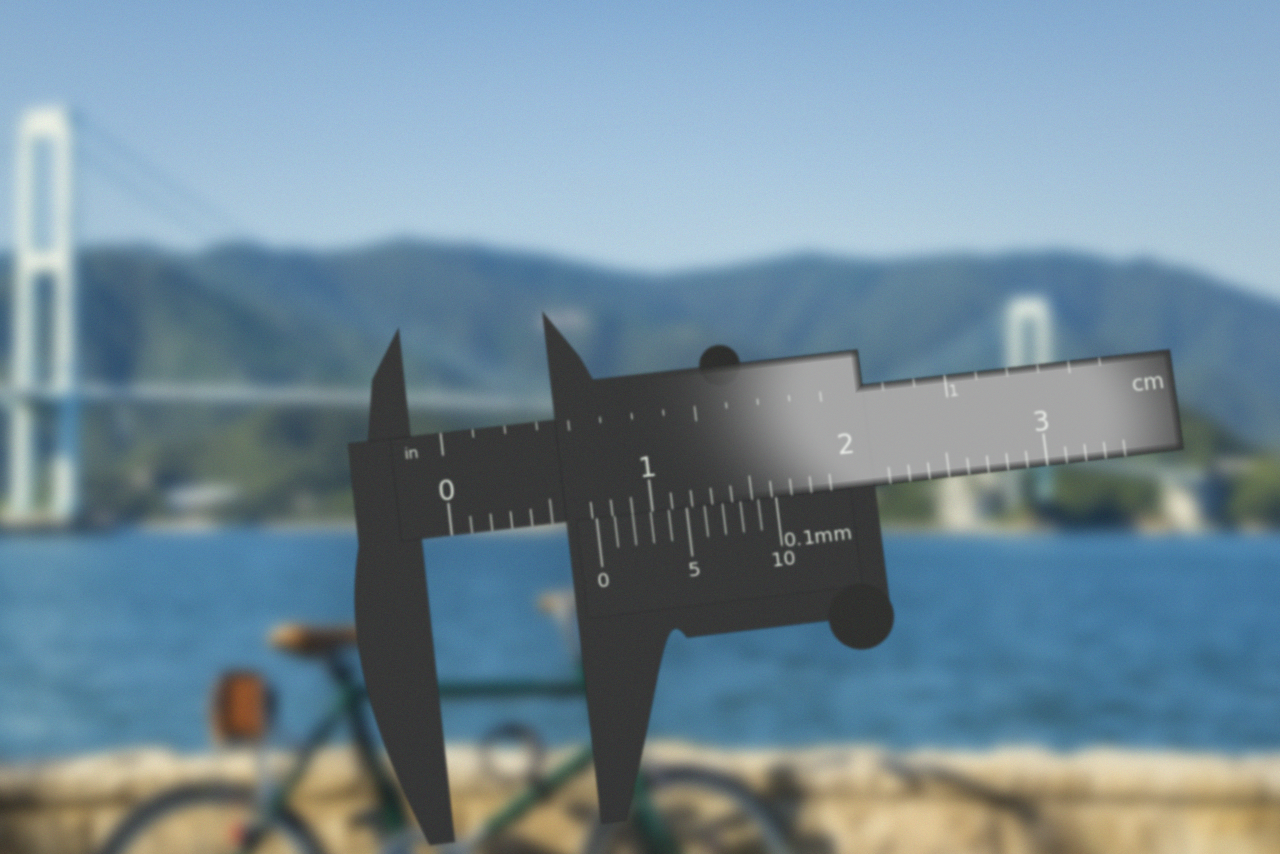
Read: 7.2,mm
